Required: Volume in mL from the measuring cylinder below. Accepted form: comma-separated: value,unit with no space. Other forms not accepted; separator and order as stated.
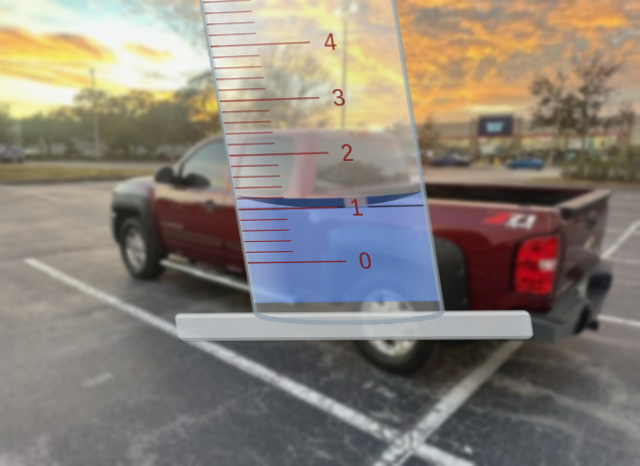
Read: 1,mL
